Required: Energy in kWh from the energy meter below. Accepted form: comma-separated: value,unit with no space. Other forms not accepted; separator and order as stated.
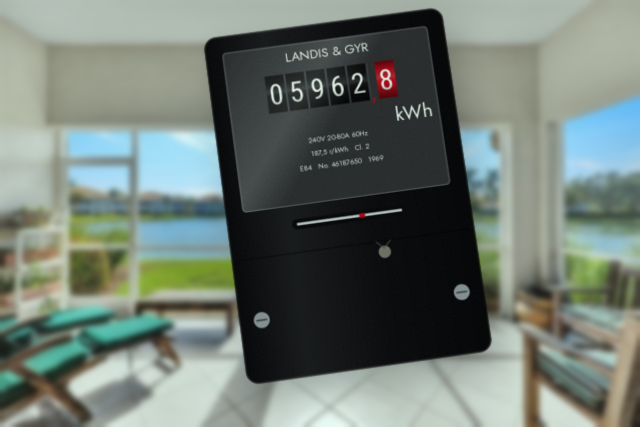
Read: 5962.8,kWh
